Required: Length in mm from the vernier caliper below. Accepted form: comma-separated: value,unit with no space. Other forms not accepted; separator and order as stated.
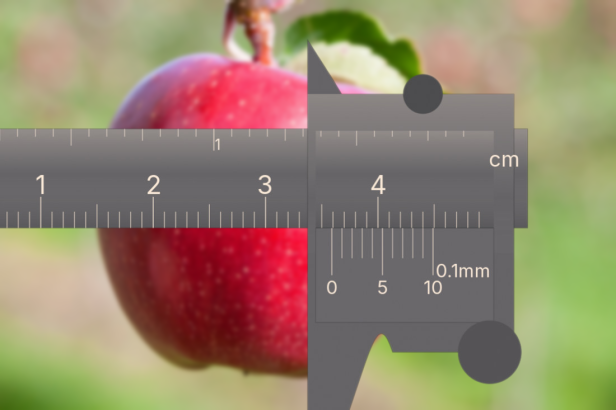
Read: 35.9,mm
